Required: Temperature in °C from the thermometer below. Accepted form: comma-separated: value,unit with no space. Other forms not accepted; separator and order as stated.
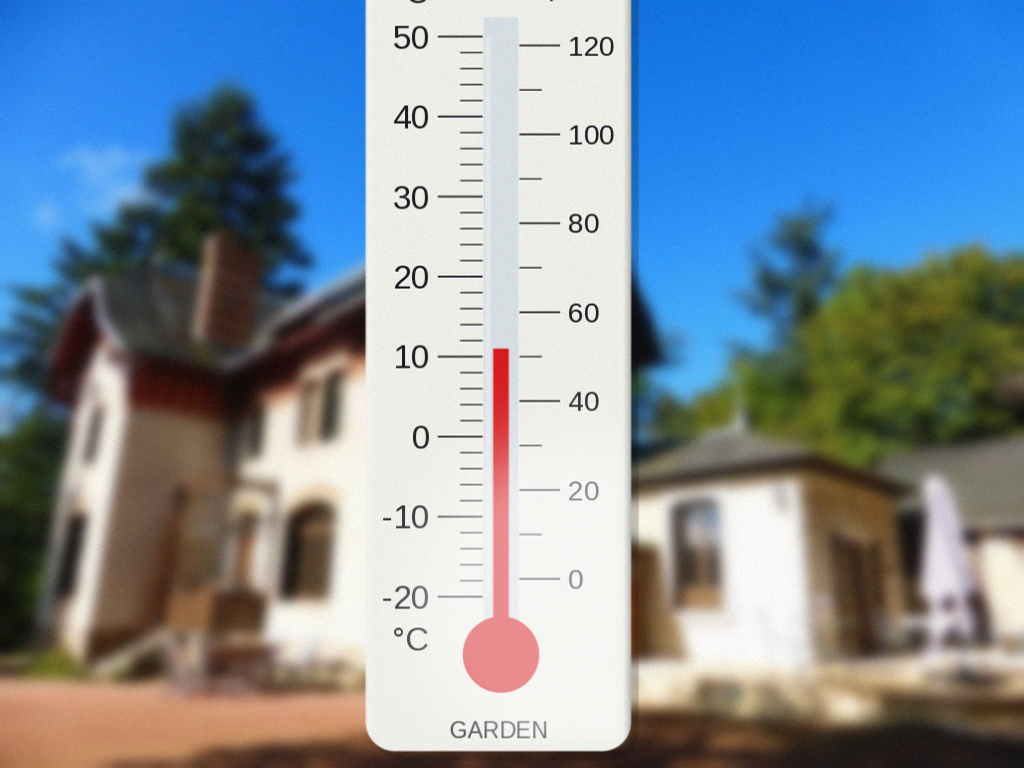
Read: 11,°C
